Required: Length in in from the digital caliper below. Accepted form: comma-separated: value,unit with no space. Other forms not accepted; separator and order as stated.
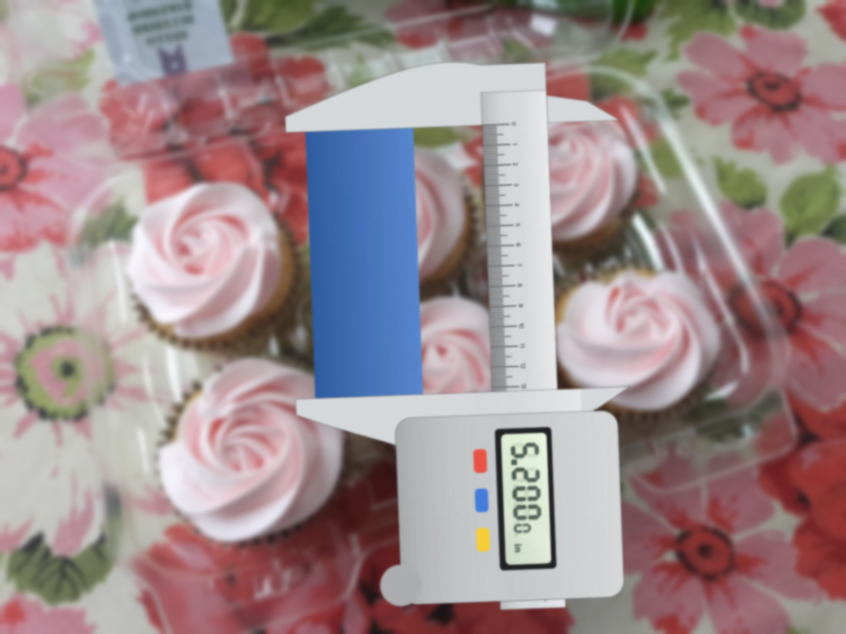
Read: 5.2000,in
